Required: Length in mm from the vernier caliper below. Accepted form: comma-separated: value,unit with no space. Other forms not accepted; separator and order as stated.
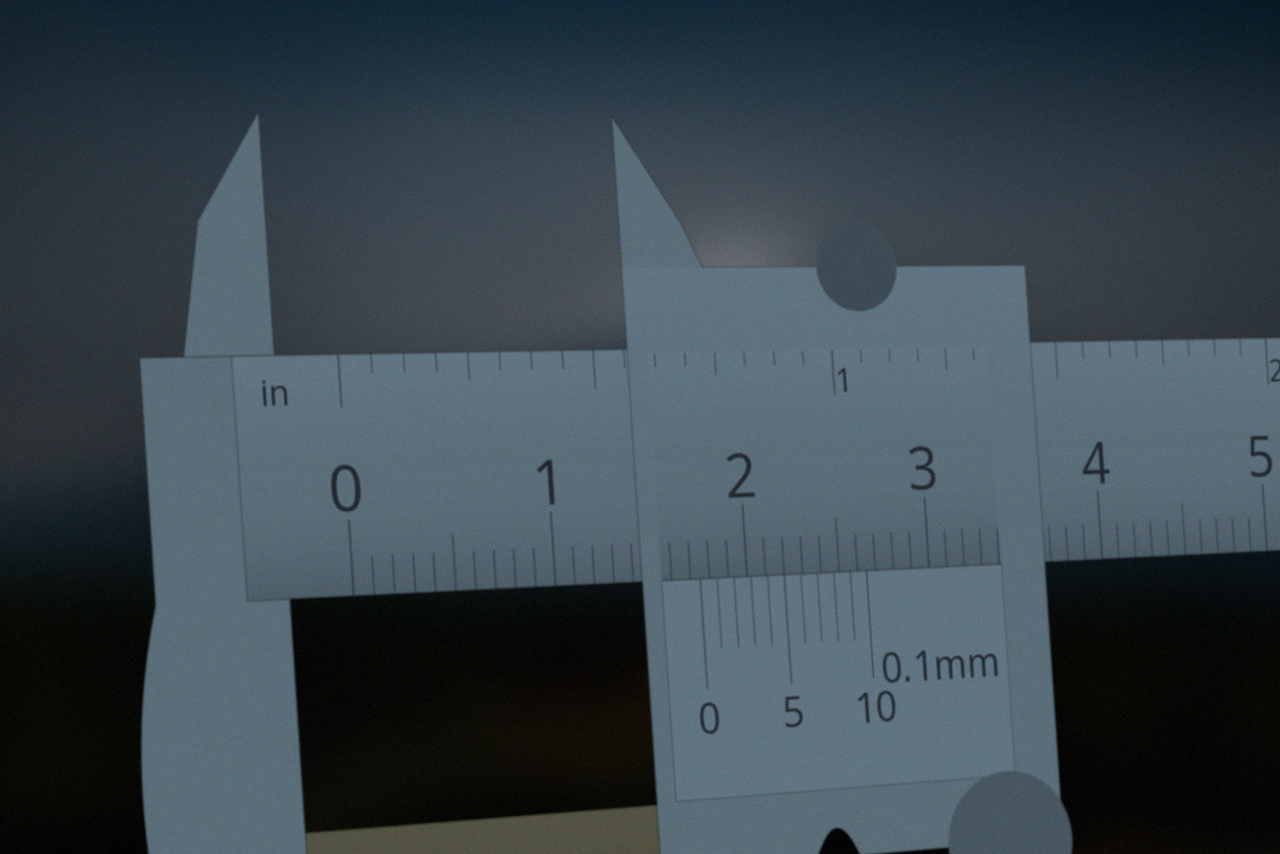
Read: 17.5,mm
